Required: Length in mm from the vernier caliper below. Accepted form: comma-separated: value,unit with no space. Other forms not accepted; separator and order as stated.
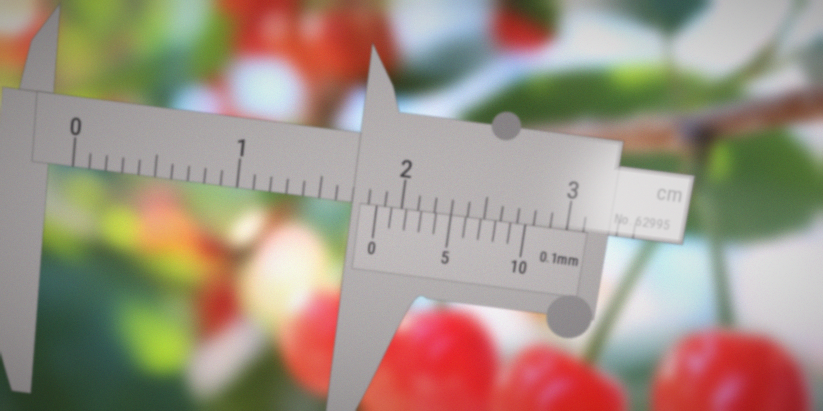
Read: 18.5,mm
